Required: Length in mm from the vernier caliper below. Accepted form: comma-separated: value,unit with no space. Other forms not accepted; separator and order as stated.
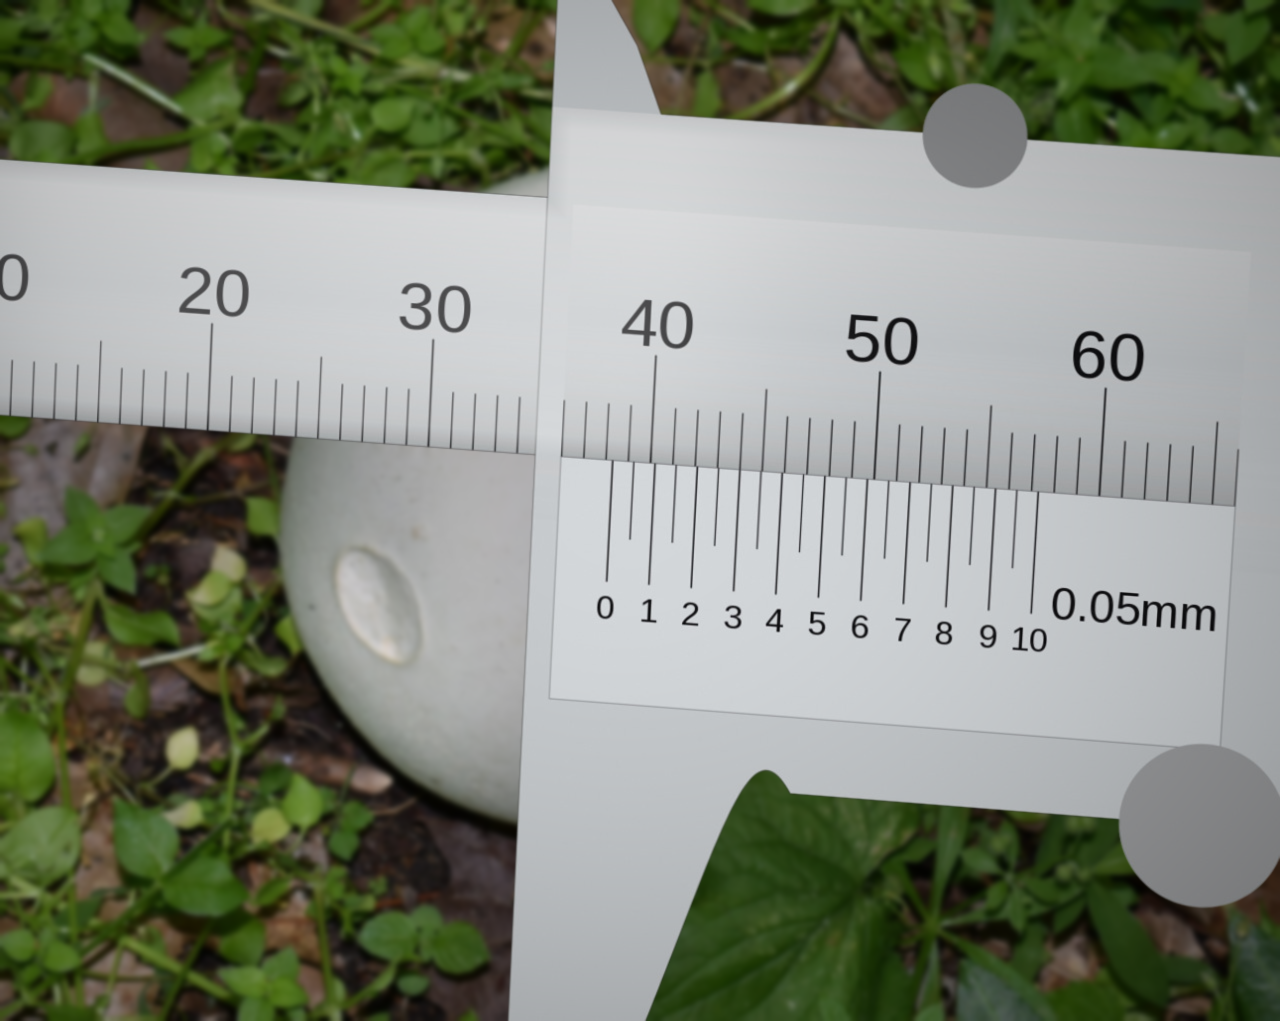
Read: 38.3,mm
